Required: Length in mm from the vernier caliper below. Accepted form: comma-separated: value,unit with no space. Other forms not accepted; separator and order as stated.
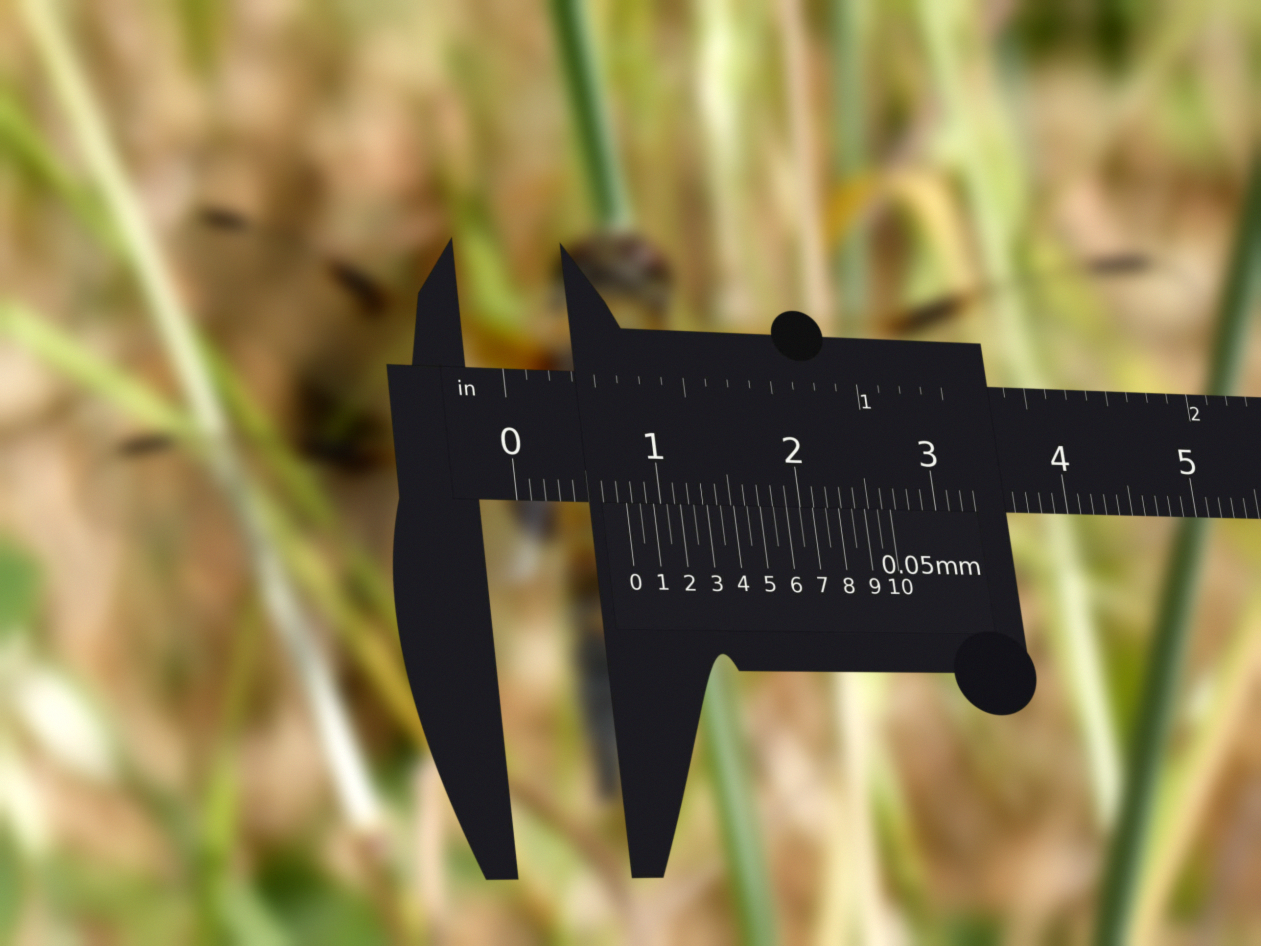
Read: 7.6,mm
